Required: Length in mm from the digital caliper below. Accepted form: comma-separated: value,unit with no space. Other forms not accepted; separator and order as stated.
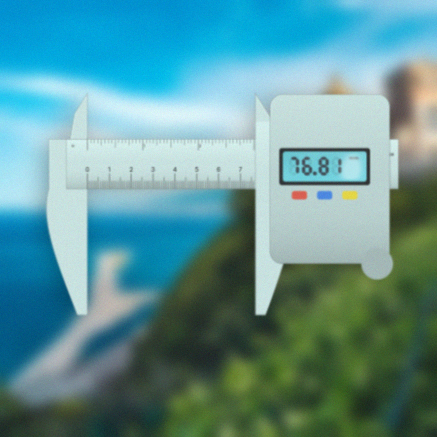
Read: 76.81,mm
